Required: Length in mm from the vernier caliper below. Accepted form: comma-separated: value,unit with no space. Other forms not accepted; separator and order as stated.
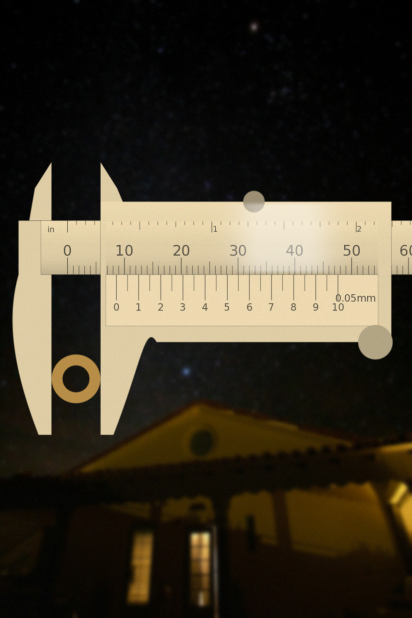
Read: 8.6,mm
